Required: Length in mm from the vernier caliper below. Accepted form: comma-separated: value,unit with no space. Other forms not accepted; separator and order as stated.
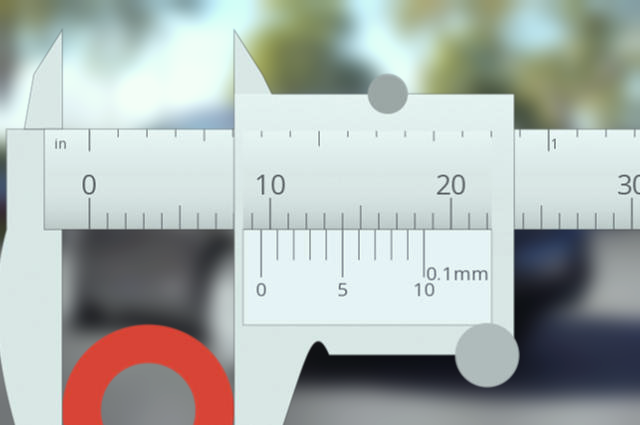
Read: 9.5,mm
